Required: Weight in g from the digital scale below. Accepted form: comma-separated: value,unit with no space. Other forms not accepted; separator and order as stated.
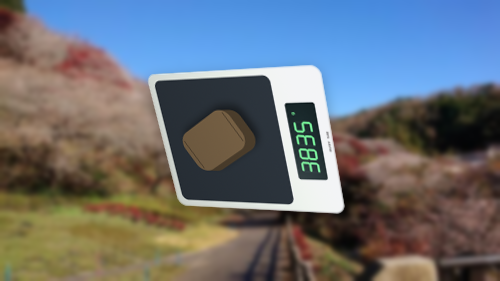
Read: 3835,g
